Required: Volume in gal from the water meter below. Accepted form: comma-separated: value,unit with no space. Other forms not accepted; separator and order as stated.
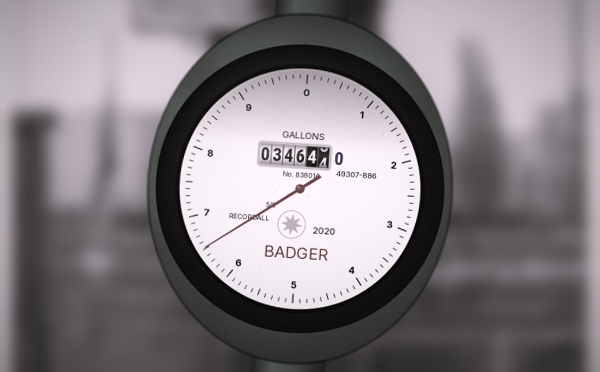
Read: 346436.5,gal
